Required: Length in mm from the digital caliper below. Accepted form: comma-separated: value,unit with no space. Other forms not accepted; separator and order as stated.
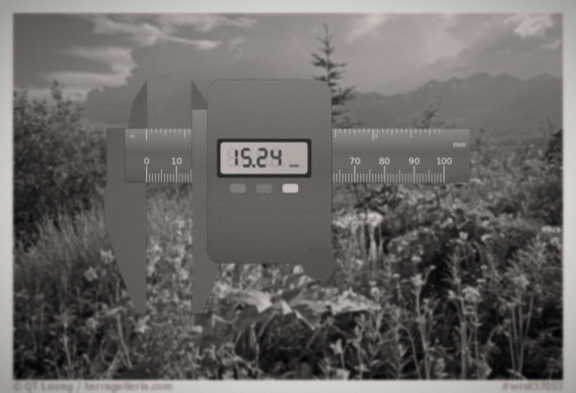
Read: 15.24,mm
